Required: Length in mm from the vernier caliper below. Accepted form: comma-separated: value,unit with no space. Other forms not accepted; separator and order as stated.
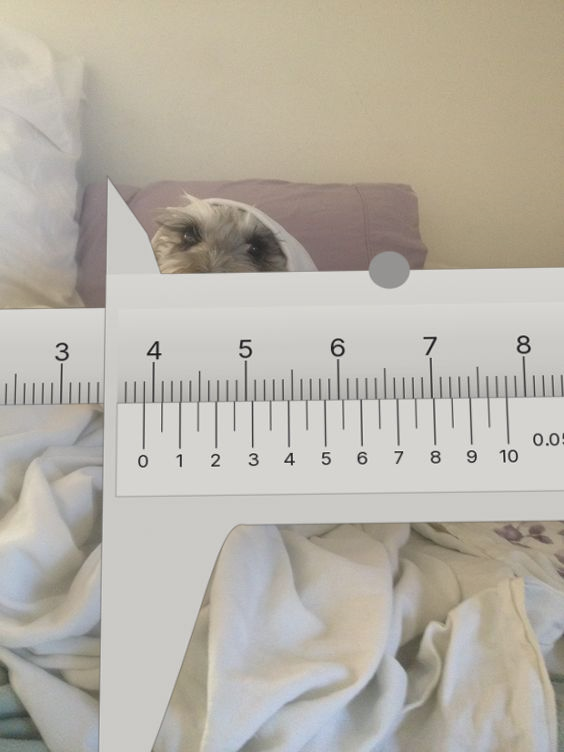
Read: 39.0,mm
